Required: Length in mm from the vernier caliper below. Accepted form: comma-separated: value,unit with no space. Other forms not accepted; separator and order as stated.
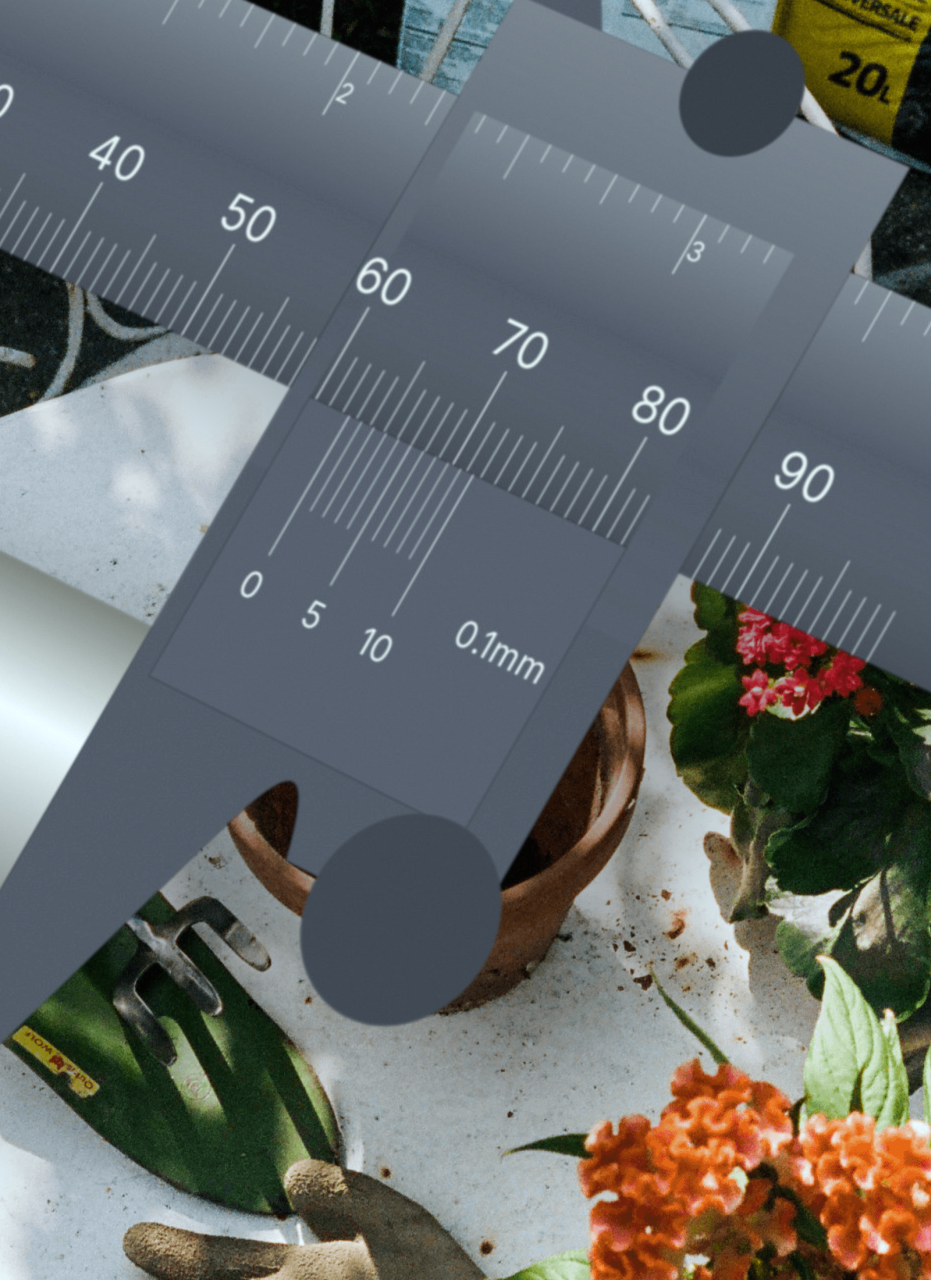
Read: 62.5,mm
